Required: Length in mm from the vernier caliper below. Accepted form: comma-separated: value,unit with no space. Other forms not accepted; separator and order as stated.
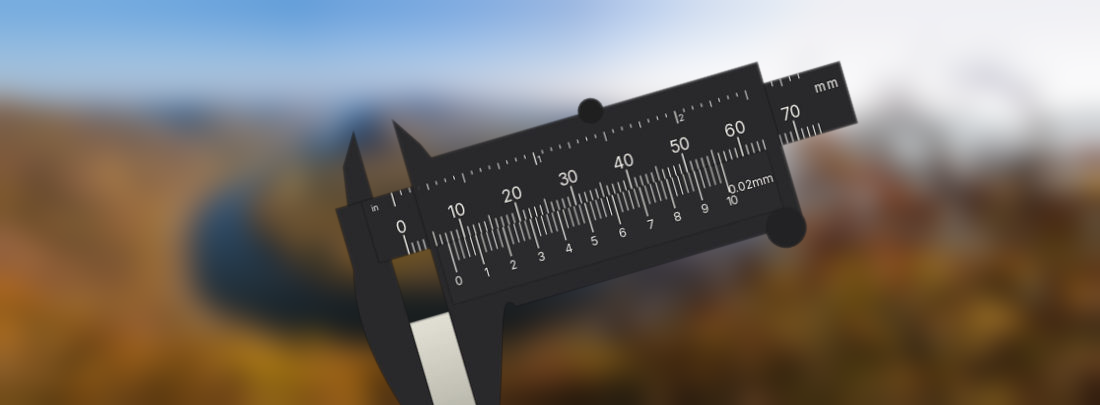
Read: 7.0,mm
